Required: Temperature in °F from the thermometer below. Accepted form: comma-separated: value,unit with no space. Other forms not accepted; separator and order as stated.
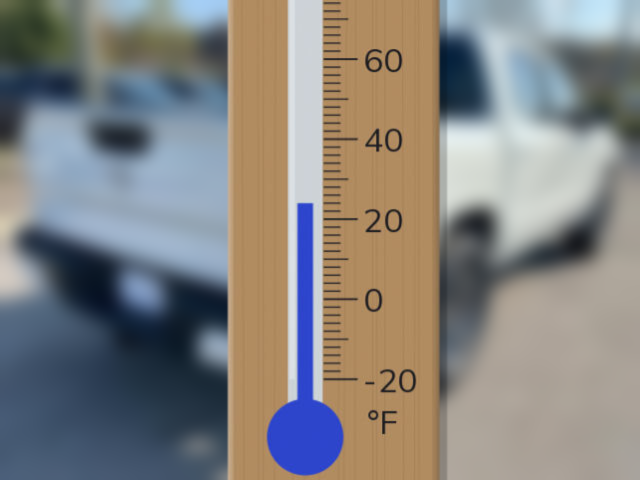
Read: 24,°F
